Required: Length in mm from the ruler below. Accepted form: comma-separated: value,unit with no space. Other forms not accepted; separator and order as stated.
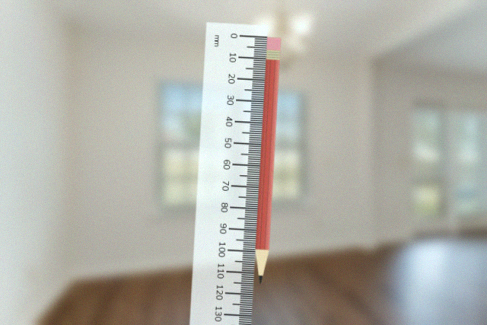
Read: 115,mm
